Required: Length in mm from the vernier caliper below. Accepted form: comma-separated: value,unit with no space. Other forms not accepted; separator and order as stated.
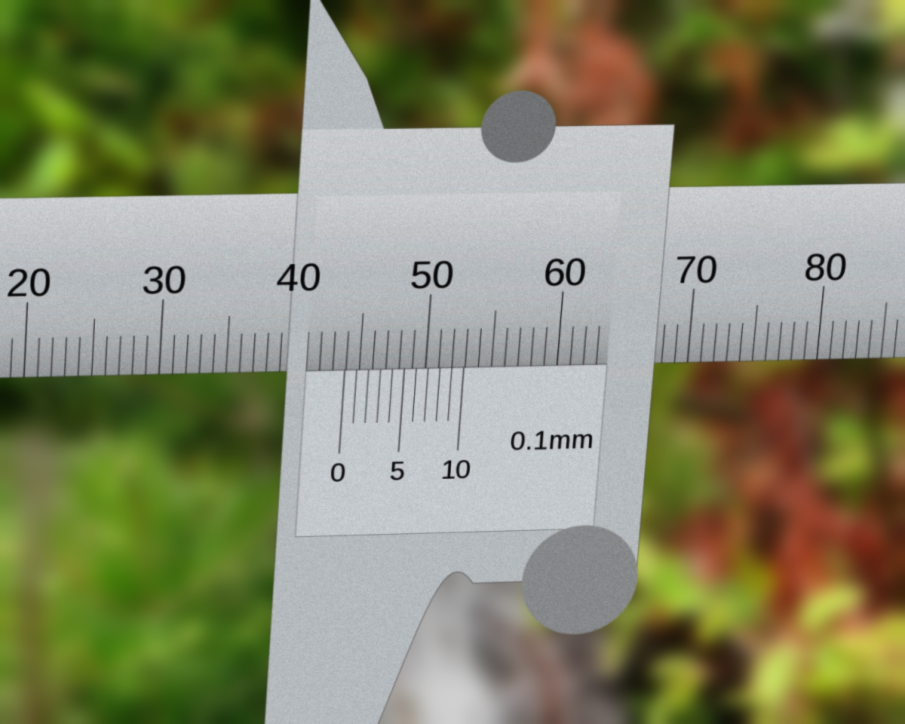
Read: 43.9,mm
